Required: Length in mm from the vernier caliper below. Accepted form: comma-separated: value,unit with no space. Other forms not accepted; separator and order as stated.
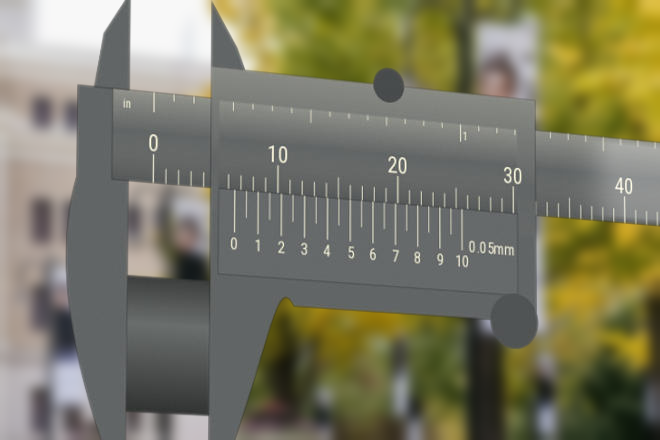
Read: 6.5,mm
